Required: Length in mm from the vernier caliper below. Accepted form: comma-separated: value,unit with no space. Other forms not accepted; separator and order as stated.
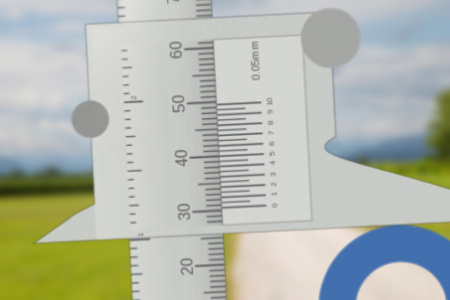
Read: 30.5,mm
